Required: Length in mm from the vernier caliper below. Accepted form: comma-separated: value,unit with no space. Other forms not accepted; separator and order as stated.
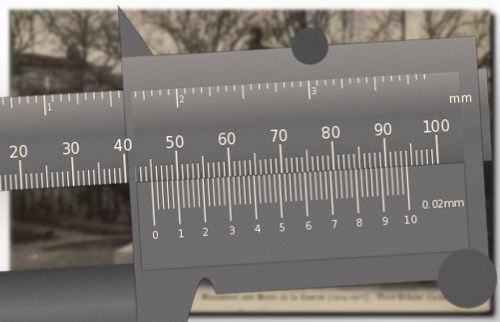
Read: 45.0,mm
